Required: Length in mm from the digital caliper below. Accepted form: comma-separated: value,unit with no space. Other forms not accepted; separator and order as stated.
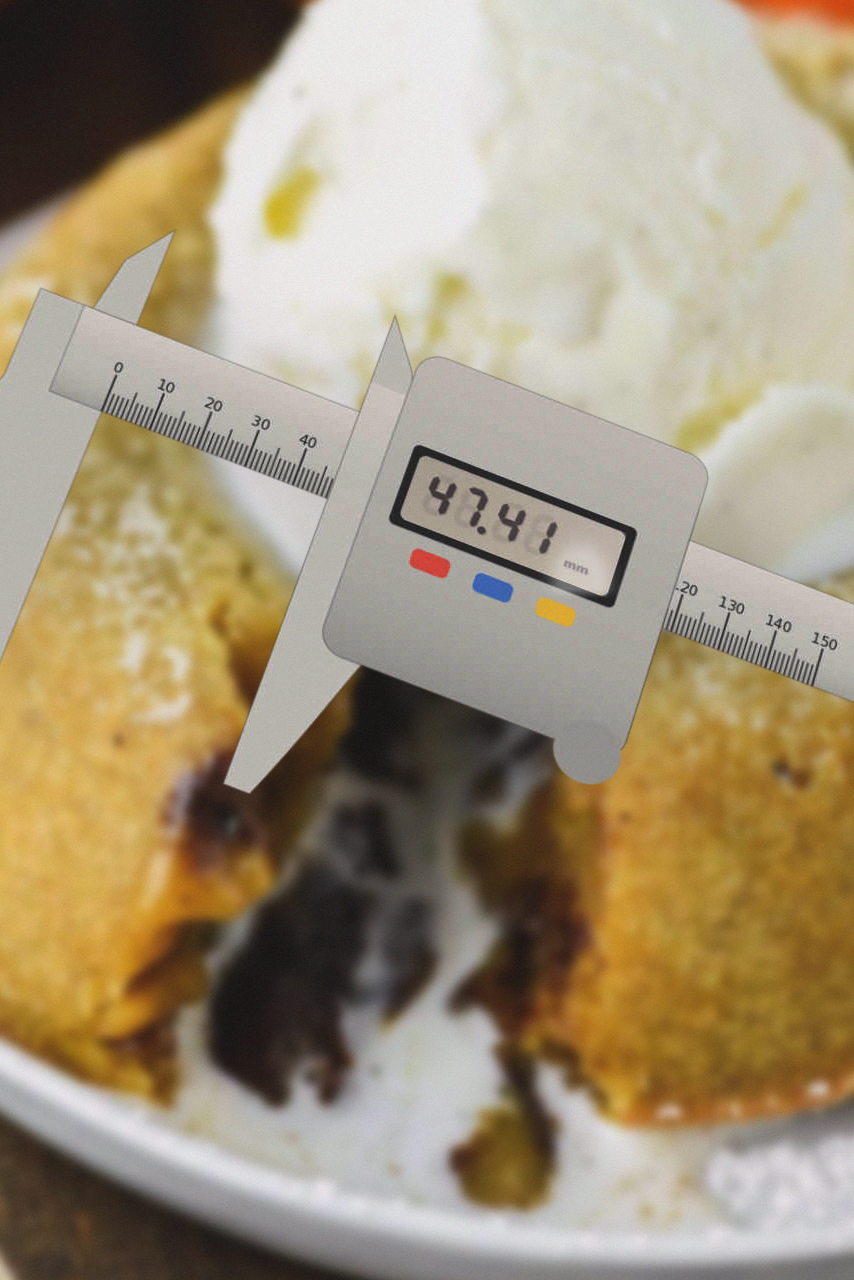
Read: 47.41,mm
